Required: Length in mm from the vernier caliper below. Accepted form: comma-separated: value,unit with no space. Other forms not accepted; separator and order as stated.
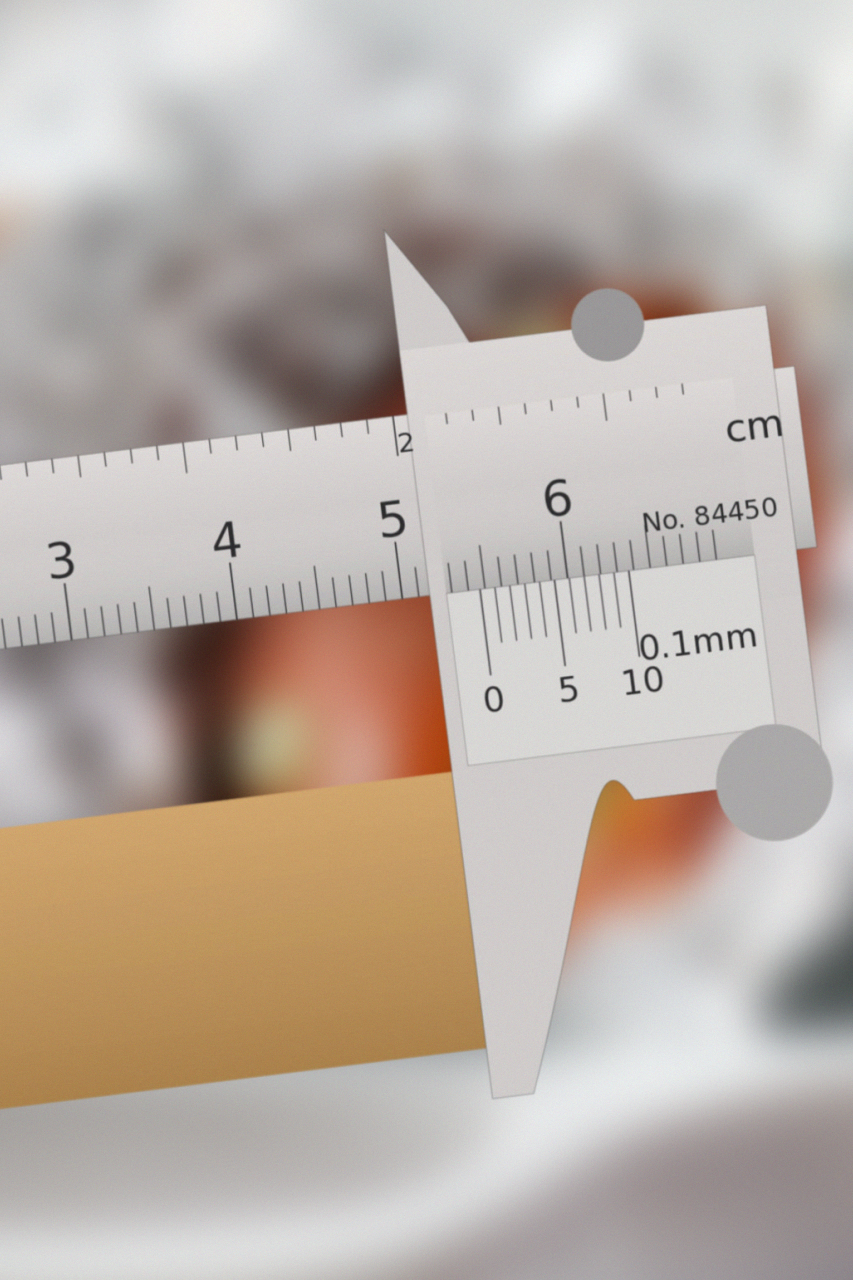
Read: 54.7,mm
